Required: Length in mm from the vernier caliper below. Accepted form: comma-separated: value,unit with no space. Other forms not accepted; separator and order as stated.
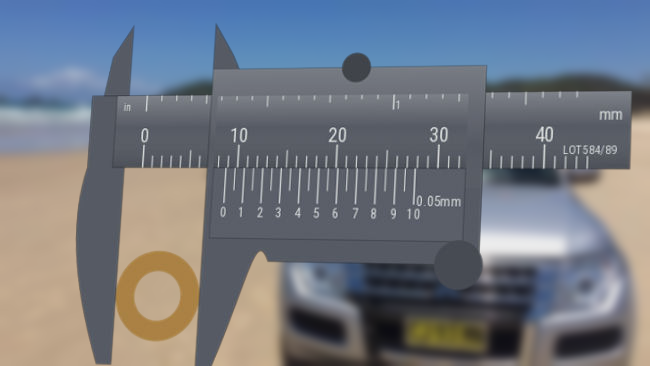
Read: 8.8,mm
